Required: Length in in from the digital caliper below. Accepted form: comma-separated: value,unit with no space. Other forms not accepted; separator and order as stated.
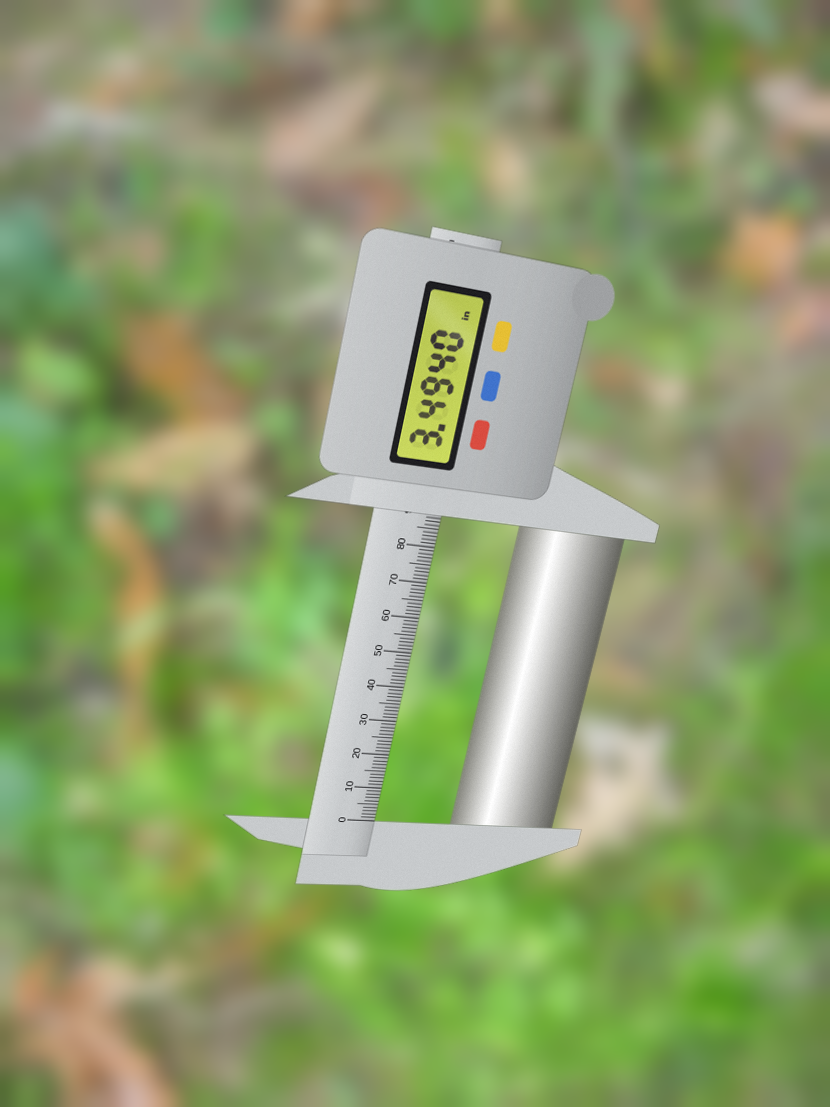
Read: 3.4940,in
